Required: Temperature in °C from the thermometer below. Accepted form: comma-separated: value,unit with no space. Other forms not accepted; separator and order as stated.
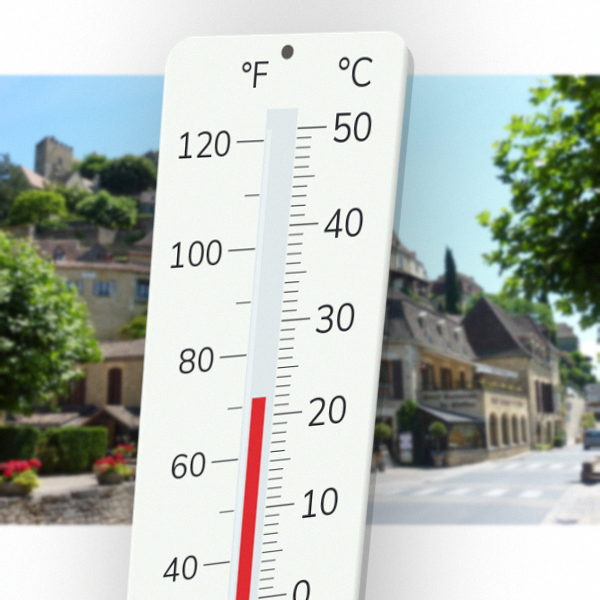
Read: 22,°C
